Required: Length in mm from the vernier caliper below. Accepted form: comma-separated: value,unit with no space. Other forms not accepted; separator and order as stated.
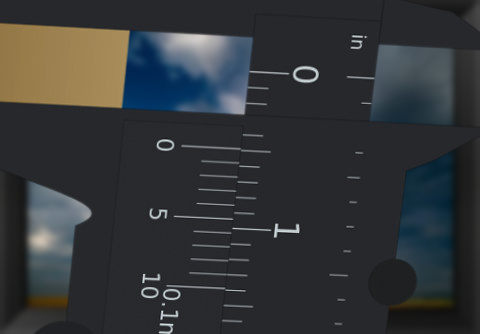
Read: 4.9,mm
